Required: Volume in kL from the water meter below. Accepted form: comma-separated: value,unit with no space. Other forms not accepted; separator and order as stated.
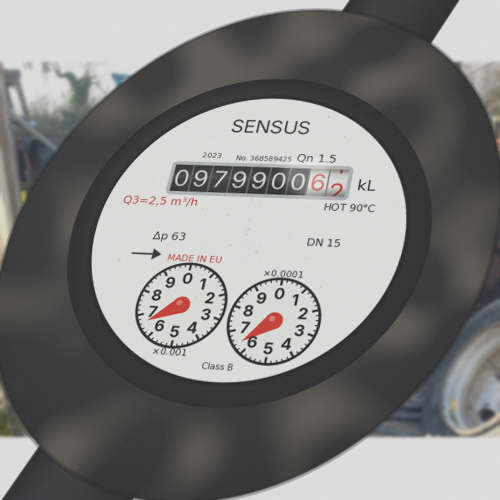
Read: 979900.6166,kL
